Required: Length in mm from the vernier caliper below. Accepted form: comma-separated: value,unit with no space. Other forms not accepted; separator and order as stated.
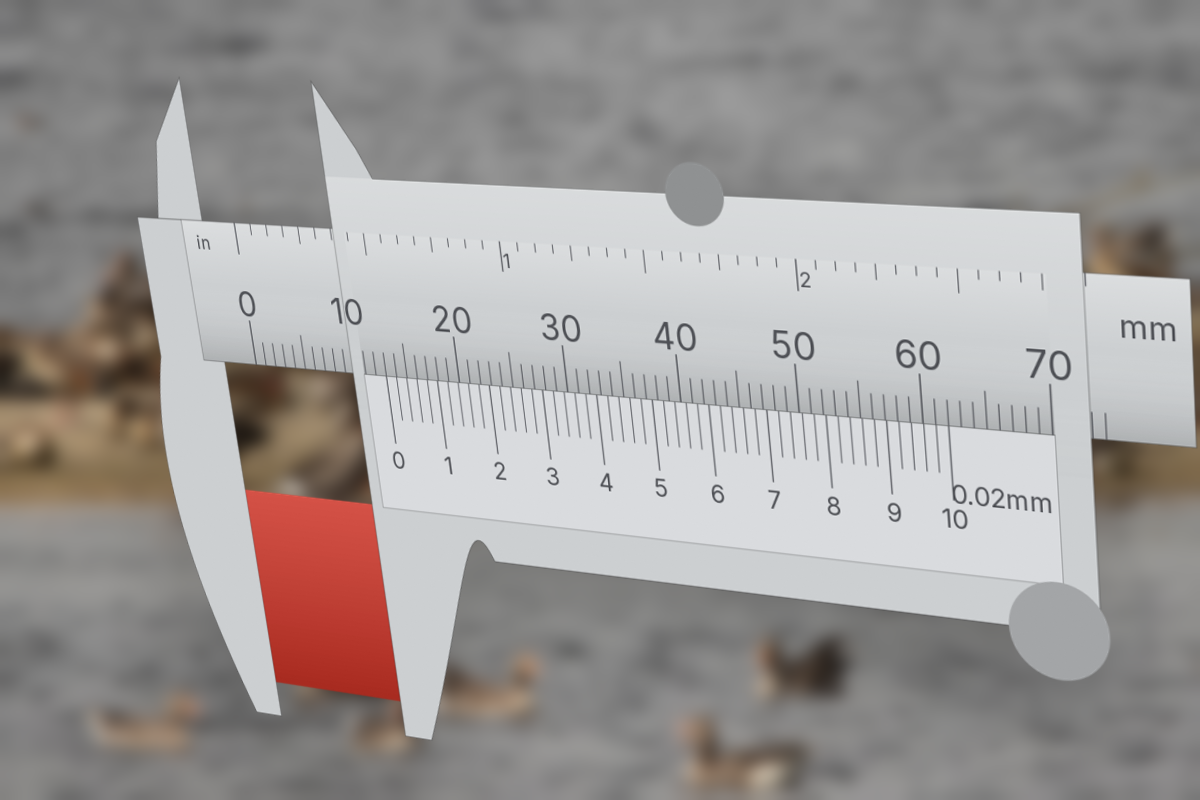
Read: 13.0,mm
